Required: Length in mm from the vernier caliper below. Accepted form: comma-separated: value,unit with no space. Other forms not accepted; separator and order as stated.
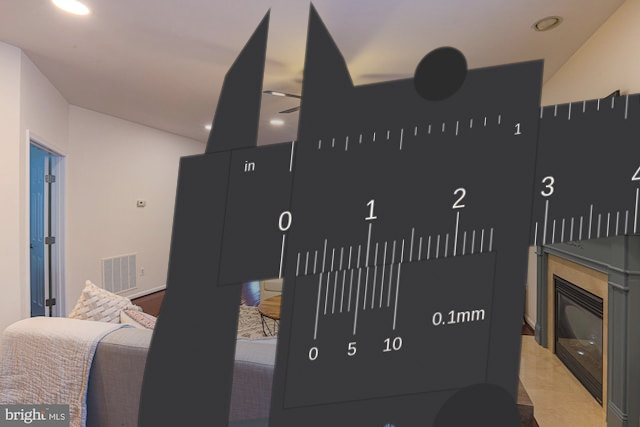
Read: 4.8,mm
